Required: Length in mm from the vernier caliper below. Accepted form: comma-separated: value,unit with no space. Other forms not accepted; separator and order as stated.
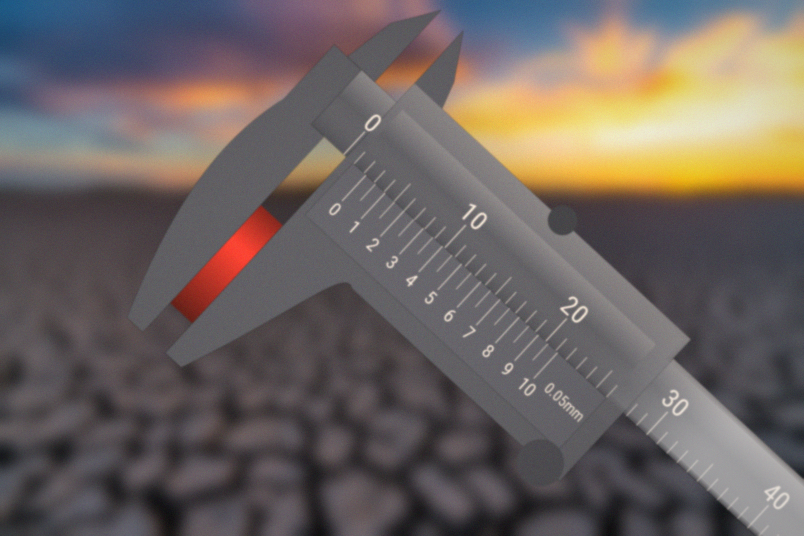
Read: 2.2,mm
